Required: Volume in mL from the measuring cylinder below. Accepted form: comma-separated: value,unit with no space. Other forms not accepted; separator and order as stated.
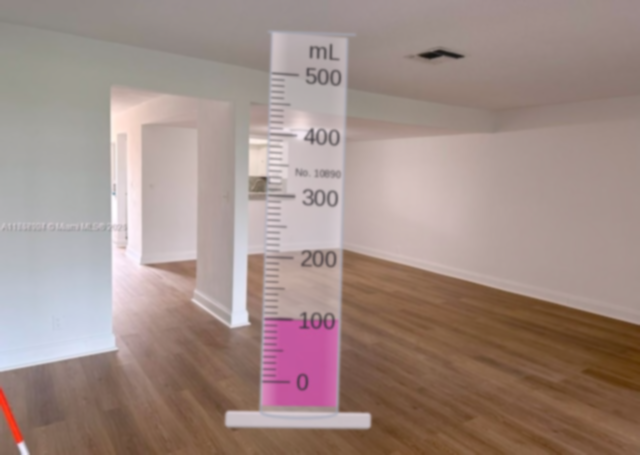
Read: 100,mL
